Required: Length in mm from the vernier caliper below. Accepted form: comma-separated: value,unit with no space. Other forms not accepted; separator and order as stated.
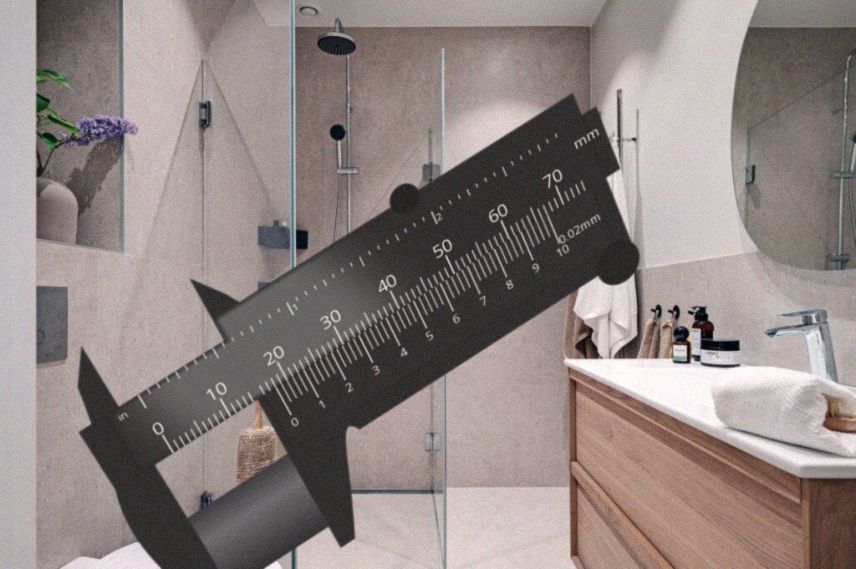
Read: 18.0,mm
